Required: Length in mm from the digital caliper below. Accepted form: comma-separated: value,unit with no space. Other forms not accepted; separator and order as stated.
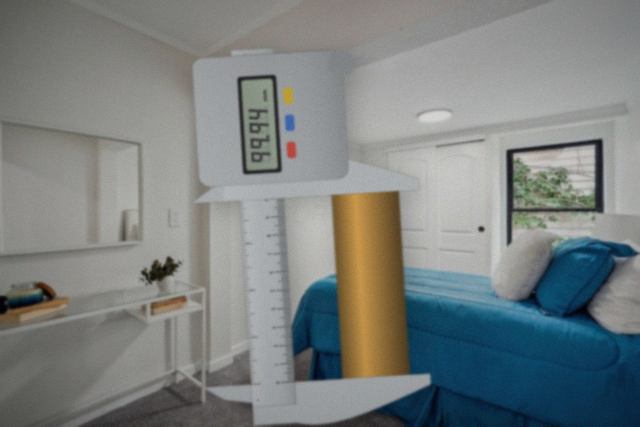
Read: 99.94,mm
